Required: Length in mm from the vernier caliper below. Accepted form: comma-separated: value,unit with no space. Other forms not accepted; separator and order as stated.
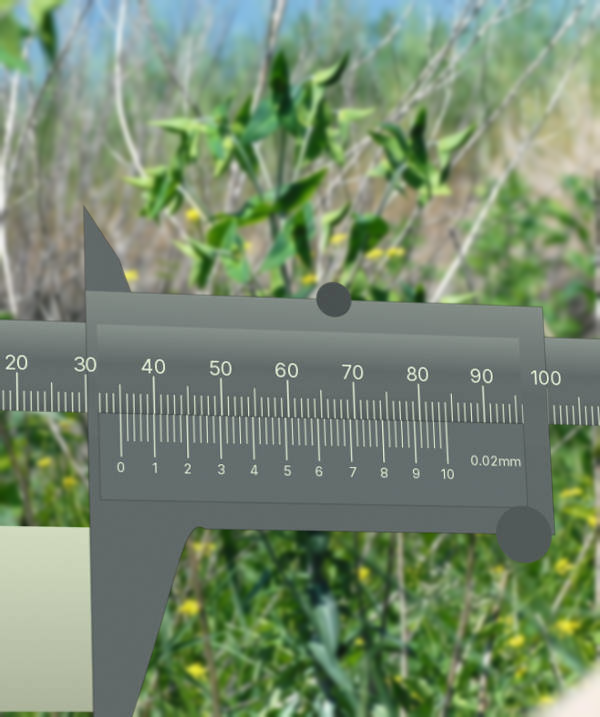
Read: 35.0,mm
